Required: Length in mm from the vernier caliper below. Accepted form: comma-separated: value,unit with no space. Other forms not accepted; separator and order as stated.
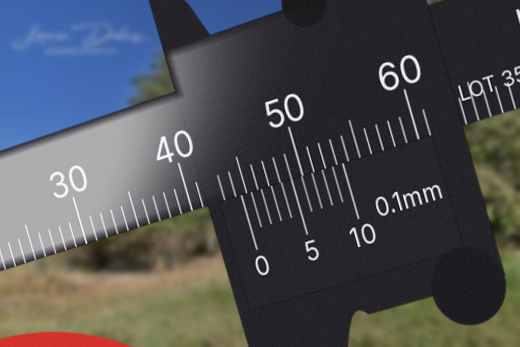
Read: 44.5,mm
